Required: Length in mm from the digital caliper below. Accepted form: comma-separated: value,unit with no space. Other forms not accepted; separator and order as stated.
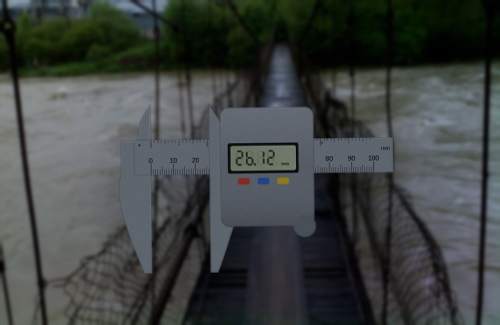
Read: 26.12,mm
